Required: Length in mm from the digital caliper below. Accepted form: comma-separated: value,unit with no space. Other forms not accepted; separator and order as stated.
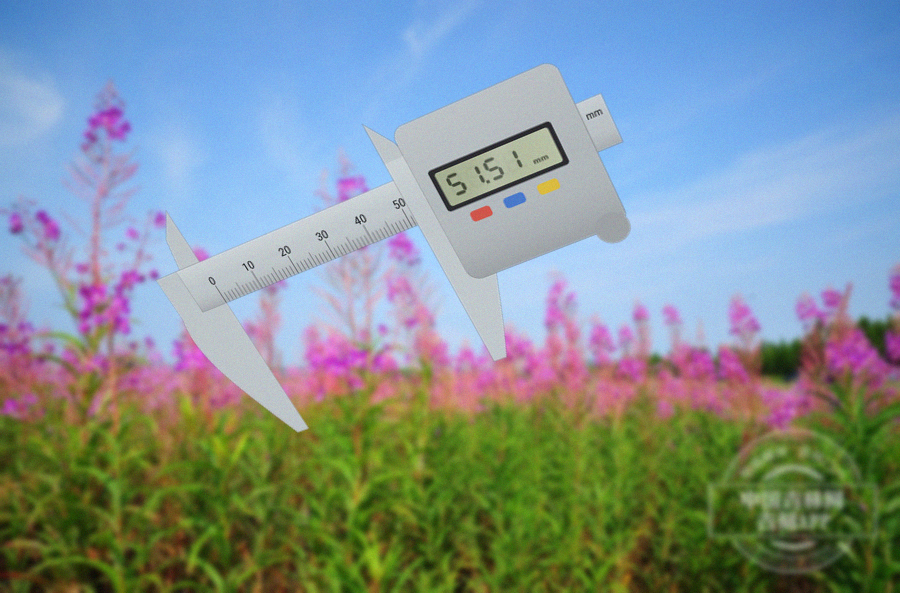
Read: 51.51,mm
